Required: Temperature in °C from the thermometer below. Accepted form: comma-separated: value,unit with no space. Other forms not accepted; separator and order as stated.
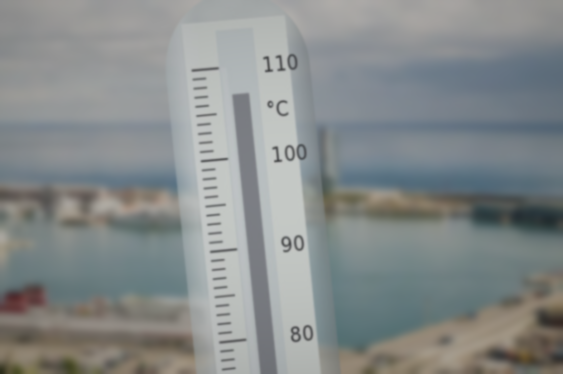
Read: 107,°C
